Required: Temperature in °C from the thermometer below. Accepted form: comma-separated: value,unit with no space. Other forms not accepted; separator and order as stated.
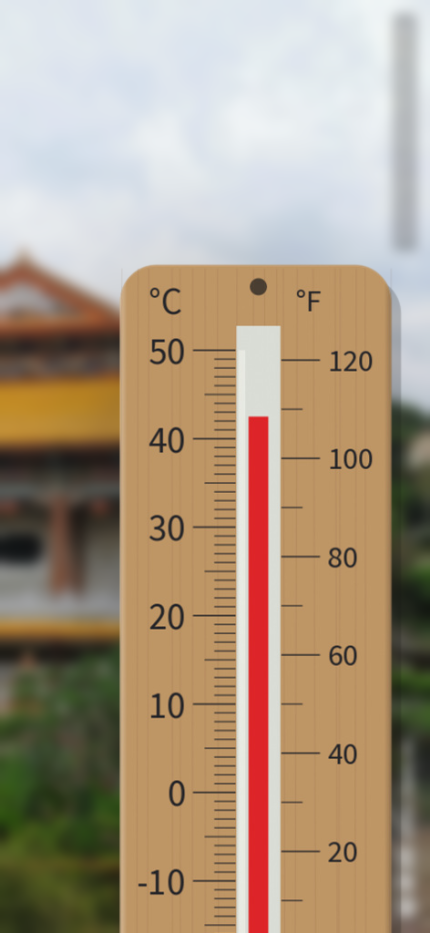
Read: 42.5,°C
